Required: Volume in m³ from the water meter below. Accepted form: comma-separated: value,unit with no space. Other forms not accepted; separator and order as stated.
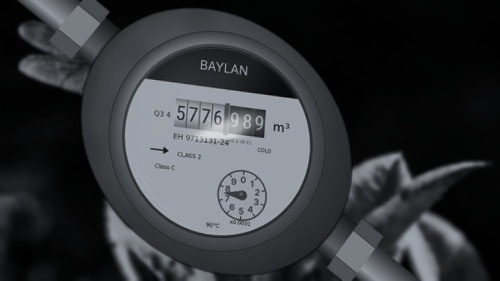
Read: 5776.9897,m³
